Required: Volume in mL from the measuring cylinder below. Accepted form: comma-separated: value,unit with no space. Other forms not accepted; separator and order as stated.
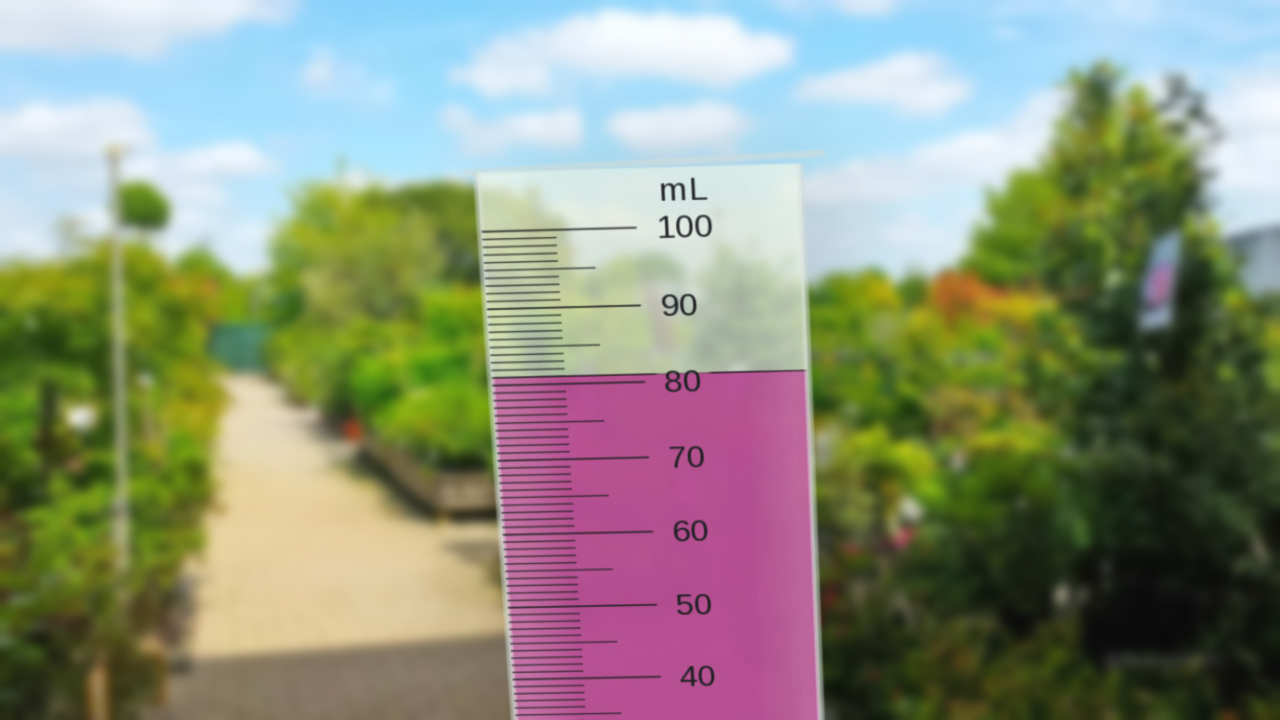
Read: 81,mL
